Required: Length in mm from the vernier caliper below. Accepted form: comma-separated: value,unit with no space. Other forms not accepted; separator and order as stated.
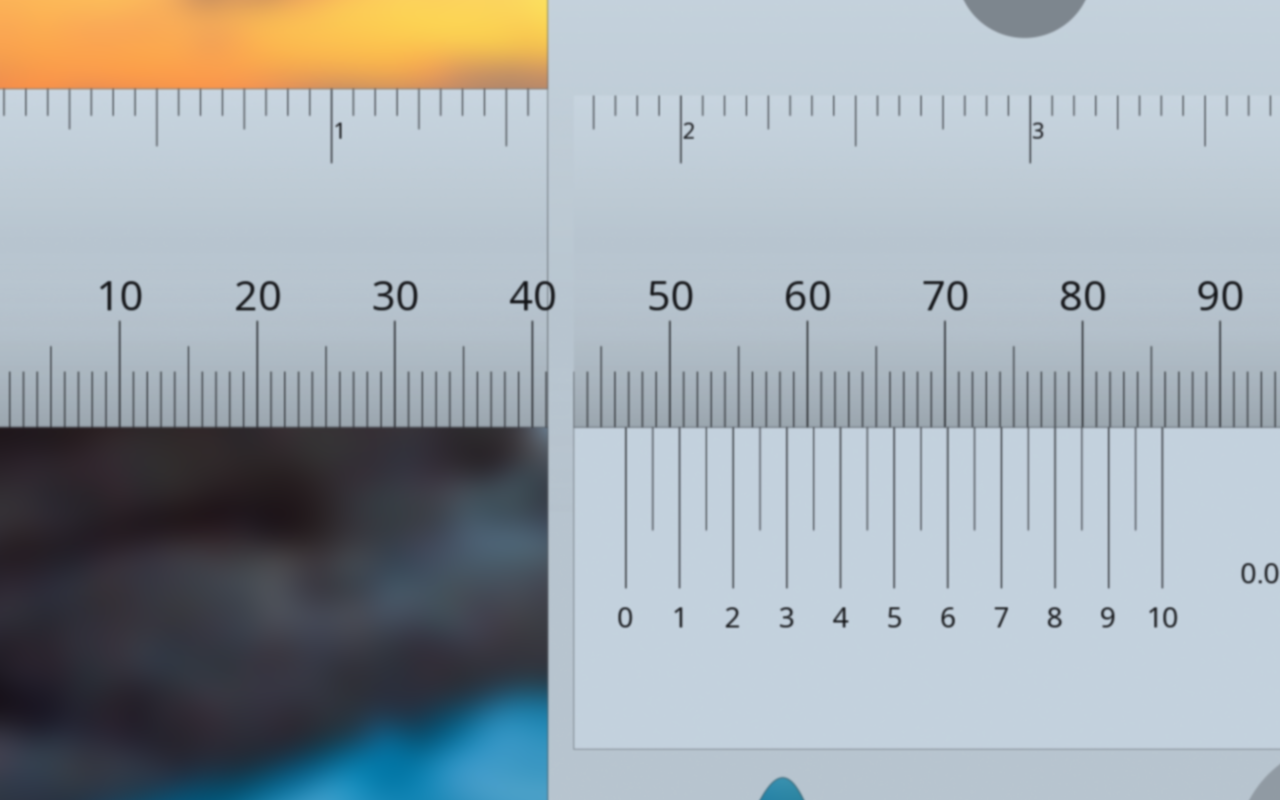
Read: 46.8,mm
